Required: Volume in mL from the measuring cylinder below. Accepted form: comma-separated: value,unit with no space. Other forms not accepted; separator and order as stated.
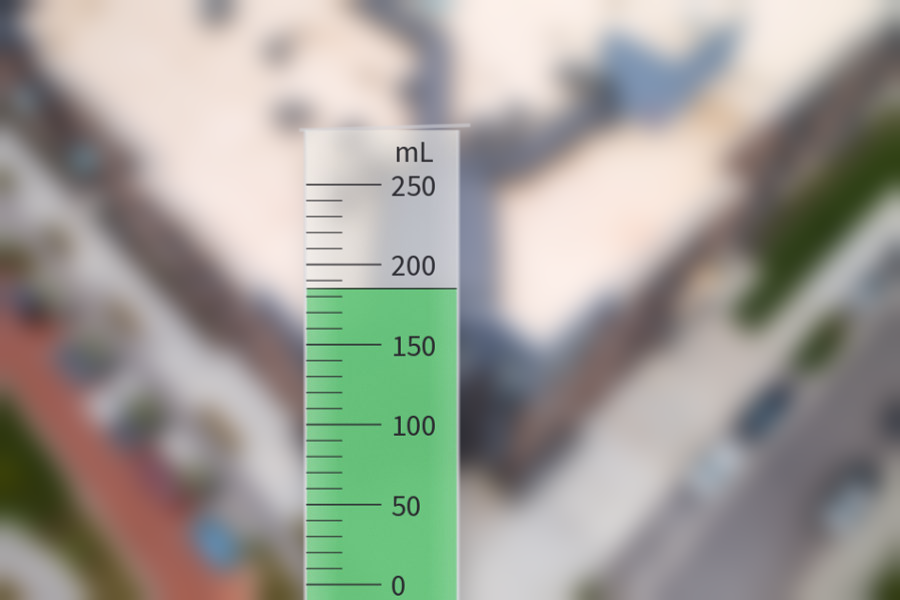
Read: 185,mL
